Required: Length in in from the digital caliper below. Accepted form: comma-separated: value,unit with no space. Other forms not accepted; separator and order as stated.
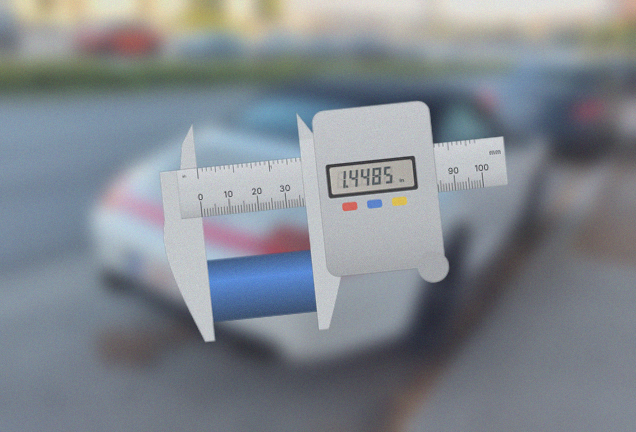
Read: 1.4485,in
